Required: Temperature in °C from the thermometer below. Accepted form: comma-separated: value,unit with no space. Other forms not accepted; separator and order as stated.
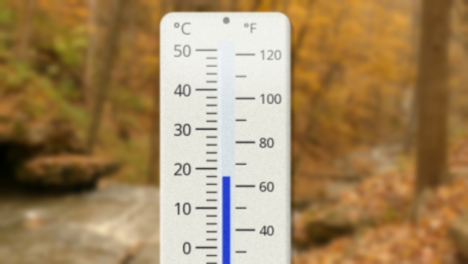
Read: 18,°C
